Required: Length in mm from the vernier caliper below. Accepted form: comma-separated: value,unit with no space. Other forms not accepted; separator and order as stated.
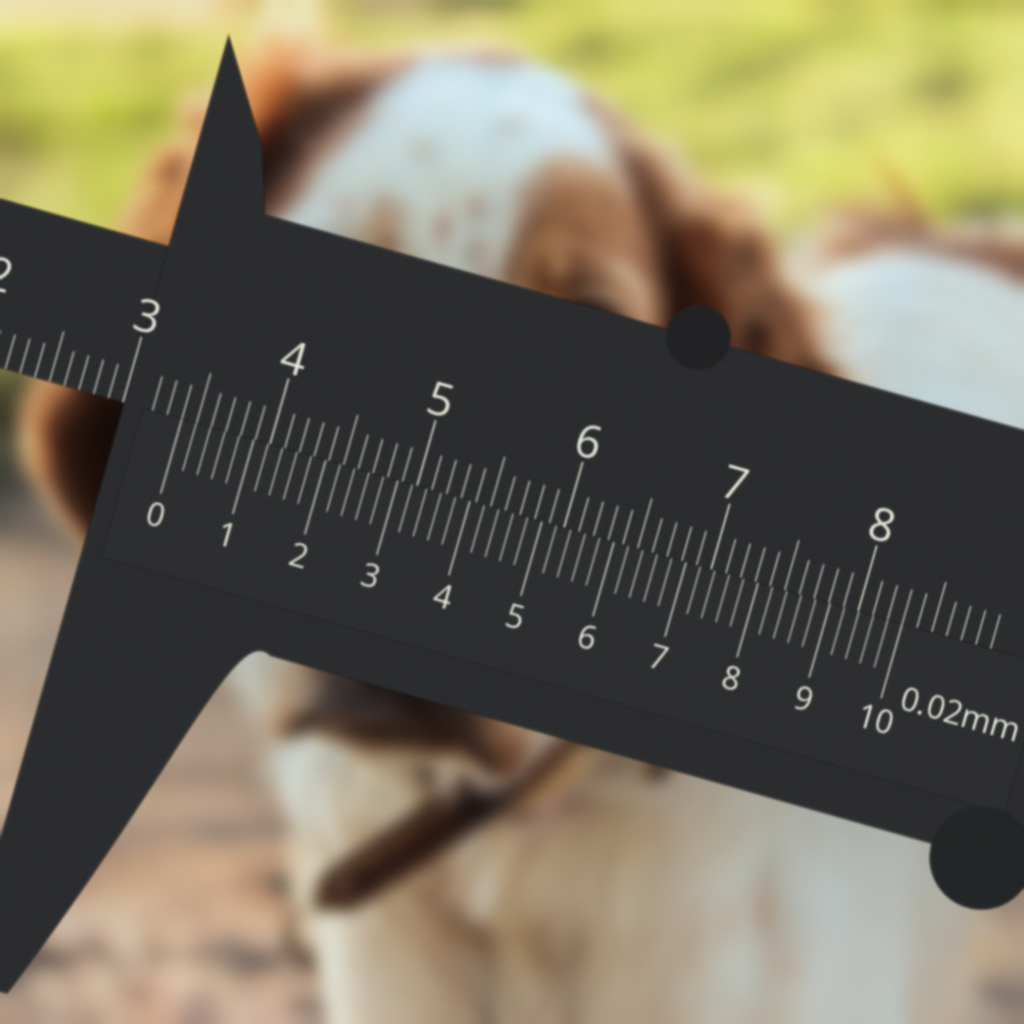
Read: 34.0,mm
